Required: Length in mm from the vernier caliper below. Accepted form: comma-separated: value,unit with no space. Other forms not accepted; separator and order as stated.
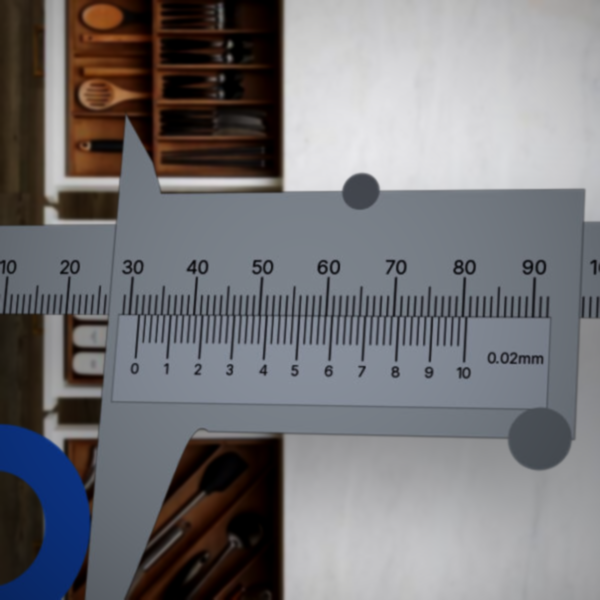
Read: 31.5,mm
